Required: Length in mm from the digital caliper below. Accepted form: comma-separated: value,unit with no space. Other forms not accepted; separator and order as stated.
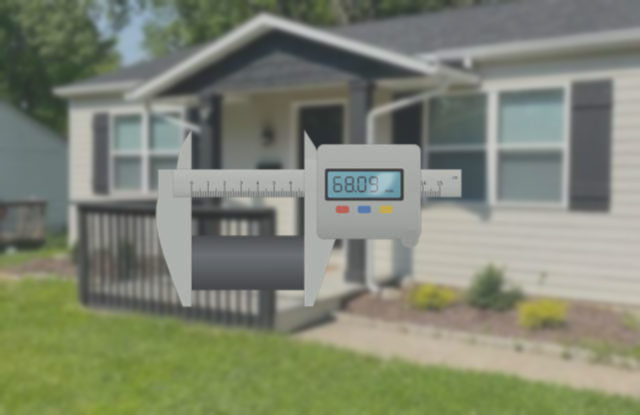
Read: 68.09,mm
